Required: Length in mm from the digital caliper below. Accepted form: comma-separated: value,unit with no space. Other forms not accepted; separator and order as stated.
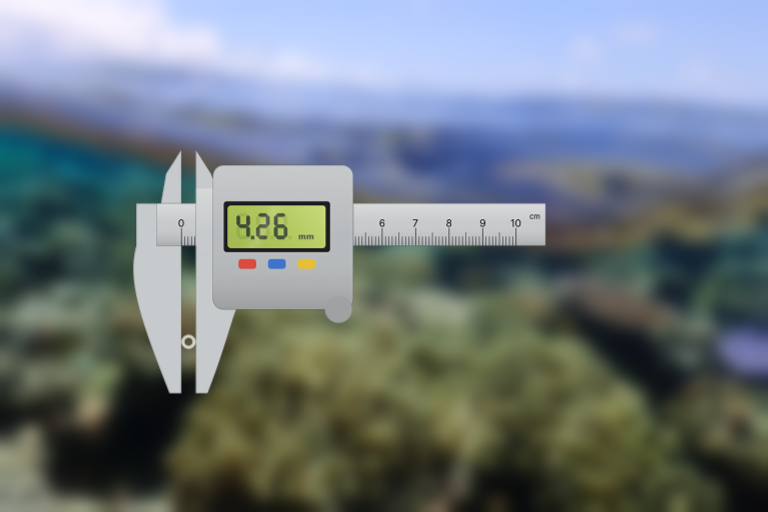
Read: 4.26,mm
